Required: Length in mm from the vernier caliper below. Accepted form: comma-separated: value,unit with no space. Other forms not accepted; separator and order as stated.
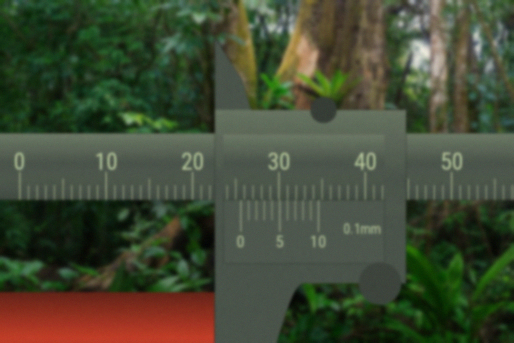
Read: 25.6,mm
